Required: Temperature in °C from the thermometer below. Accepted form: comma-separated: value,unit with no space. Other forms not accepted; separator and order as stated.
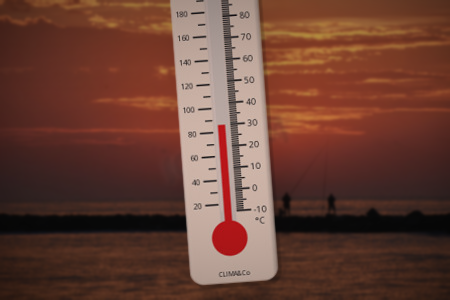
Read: 30,°C
